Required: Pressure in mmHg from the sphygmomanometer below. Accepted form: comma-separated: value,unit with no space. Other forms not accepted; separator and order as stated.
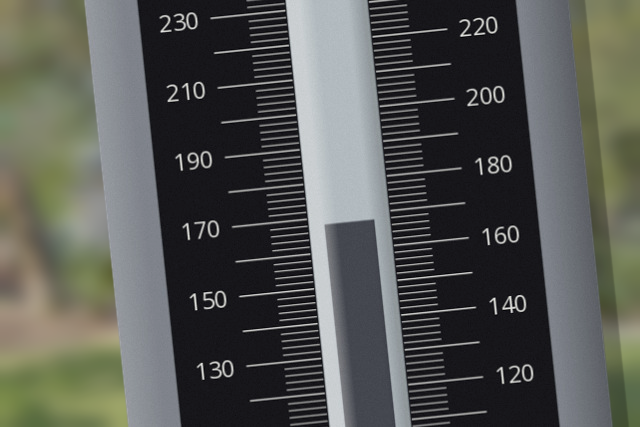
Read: 168,mmHg
